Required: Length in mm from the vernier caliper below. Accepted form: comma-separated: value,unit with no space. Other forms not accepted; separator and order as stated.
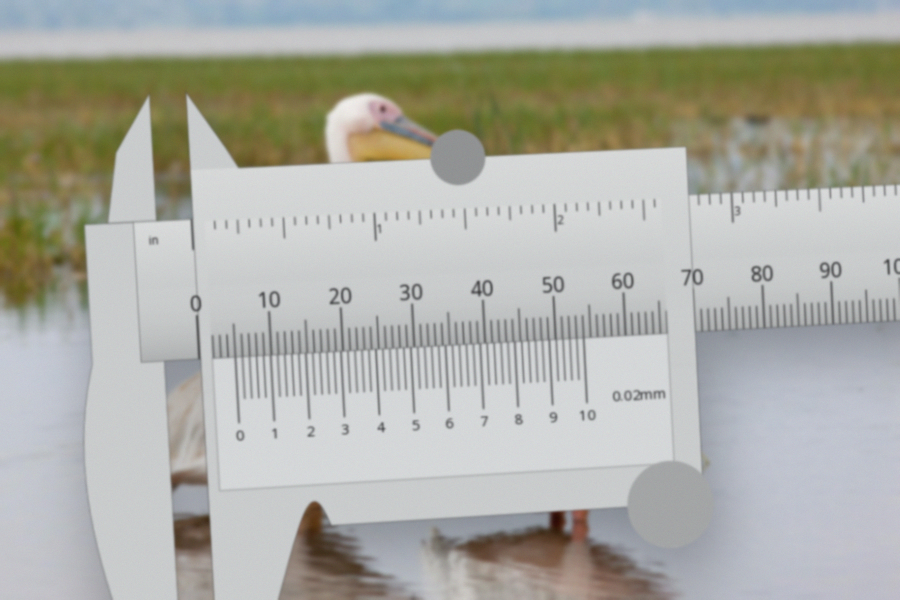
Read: 5.0,mm
